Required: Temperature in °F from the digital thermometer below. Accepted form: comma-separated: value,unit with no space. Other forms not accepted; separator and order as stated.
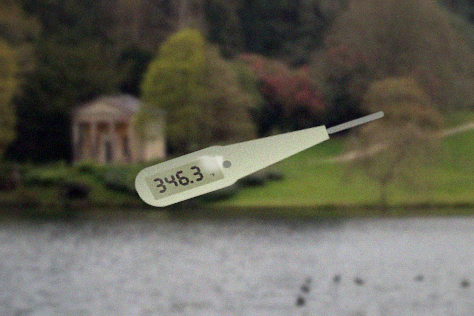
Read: 346.3,°F
